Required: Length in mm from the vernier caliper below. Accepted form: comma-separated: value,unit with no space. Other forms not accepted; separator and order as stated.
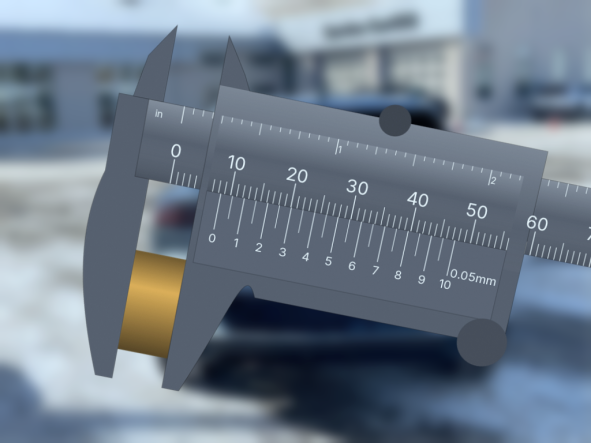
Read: 8.4,mm
